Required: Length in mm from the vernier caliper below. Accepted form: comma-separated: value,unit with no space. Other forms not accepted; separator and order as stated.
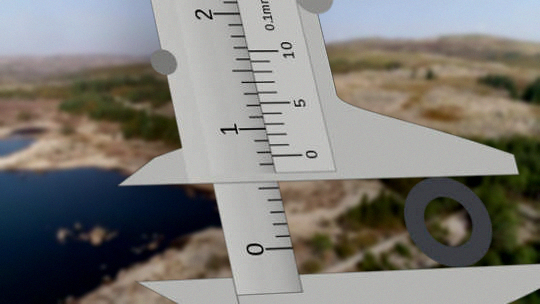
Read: 7.7,mm
